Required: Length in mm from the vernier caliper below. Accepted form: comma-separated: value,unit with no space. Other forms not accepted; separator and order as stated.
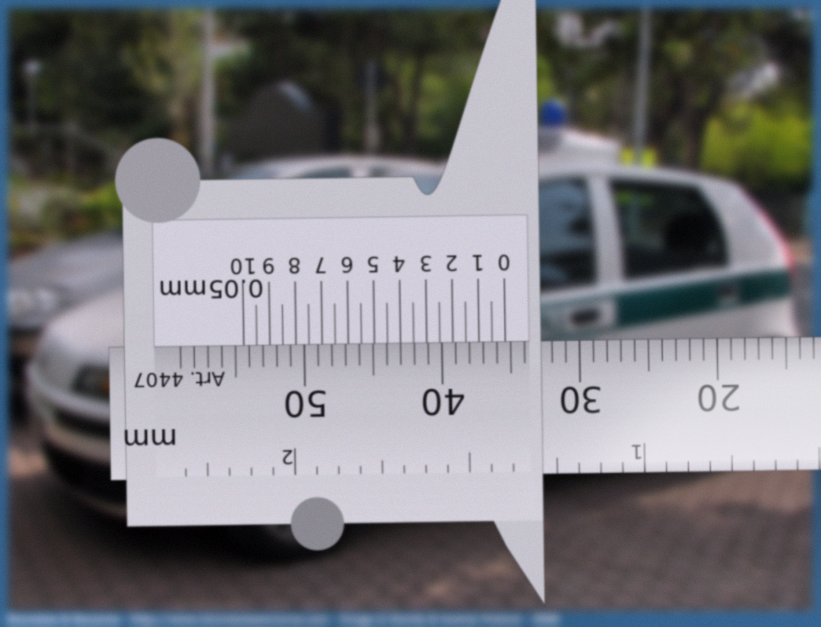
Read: 35.4,mm
